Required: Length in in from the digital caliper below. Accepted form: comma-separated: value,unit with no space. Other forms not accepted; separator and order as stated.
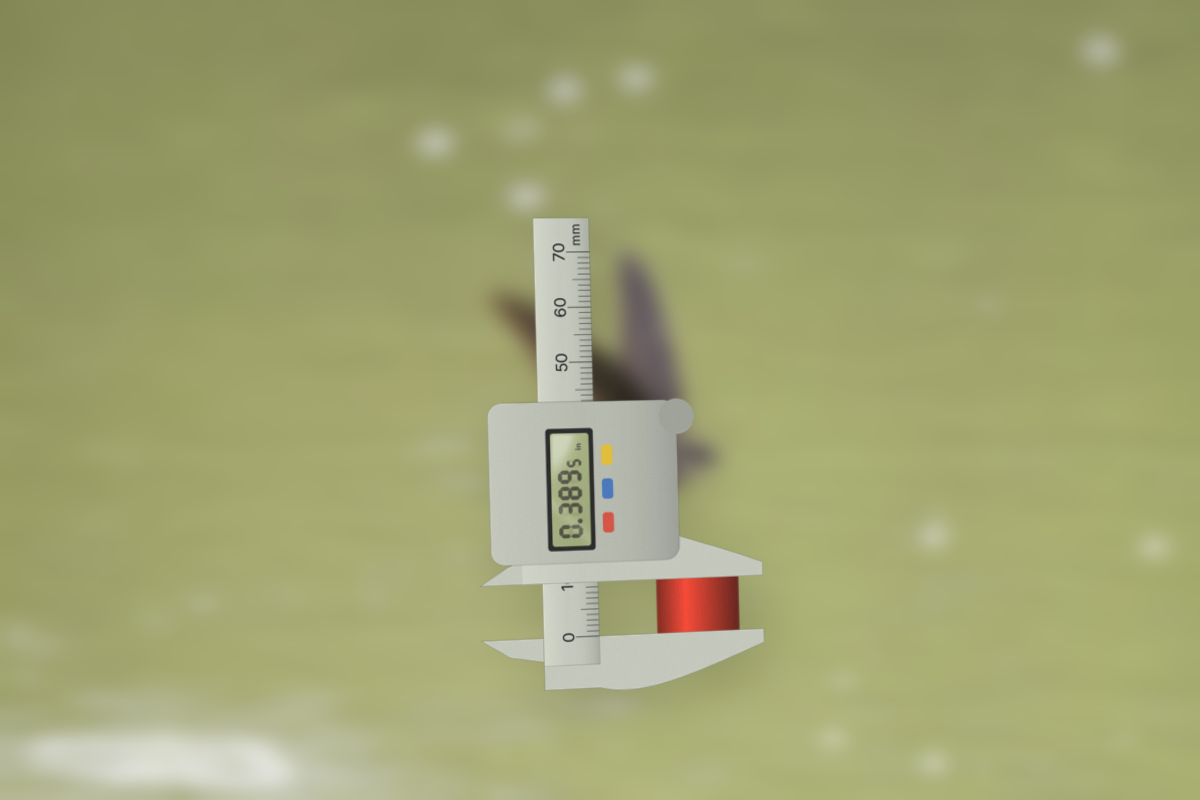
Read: 0.3895,in
